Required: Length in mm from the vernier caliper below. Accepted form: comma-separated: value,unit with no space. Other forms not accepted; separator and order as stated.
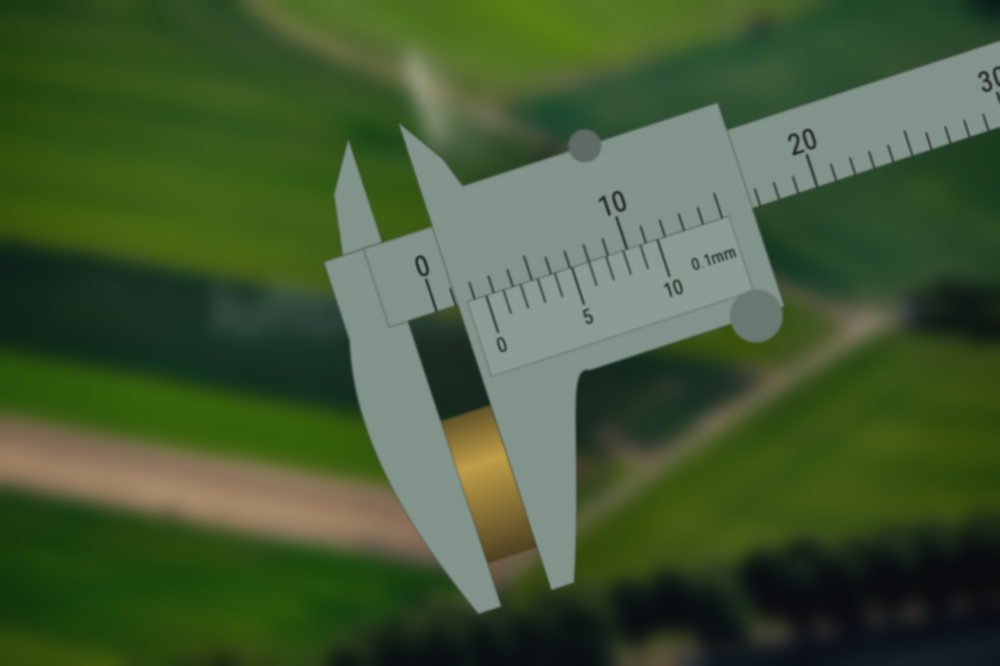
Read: 2.6,mm
